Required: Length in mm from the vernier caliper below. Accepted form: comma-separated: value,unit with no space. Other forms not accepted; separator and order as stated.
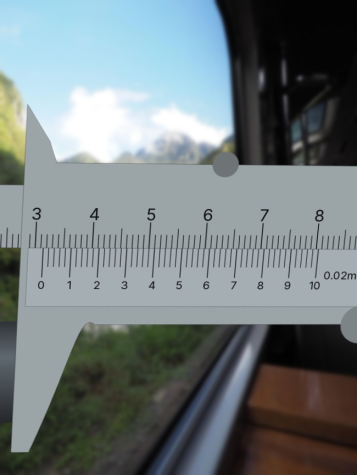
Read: 31.4,mm
